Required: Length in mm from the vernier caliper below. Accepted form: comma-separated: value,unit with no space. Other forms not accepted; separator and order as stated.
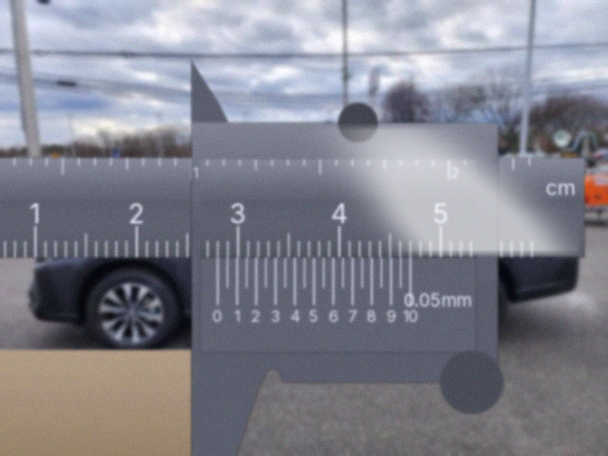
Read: 28.0,mm
